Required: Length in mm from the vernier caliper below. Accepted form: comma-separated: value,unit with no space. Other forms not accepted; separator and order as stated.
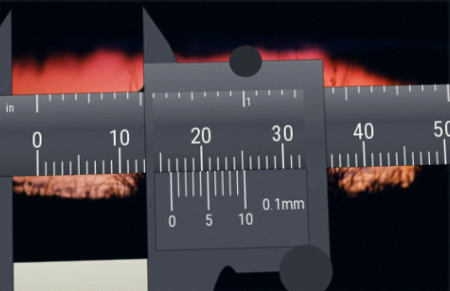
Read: 16.2,mm
